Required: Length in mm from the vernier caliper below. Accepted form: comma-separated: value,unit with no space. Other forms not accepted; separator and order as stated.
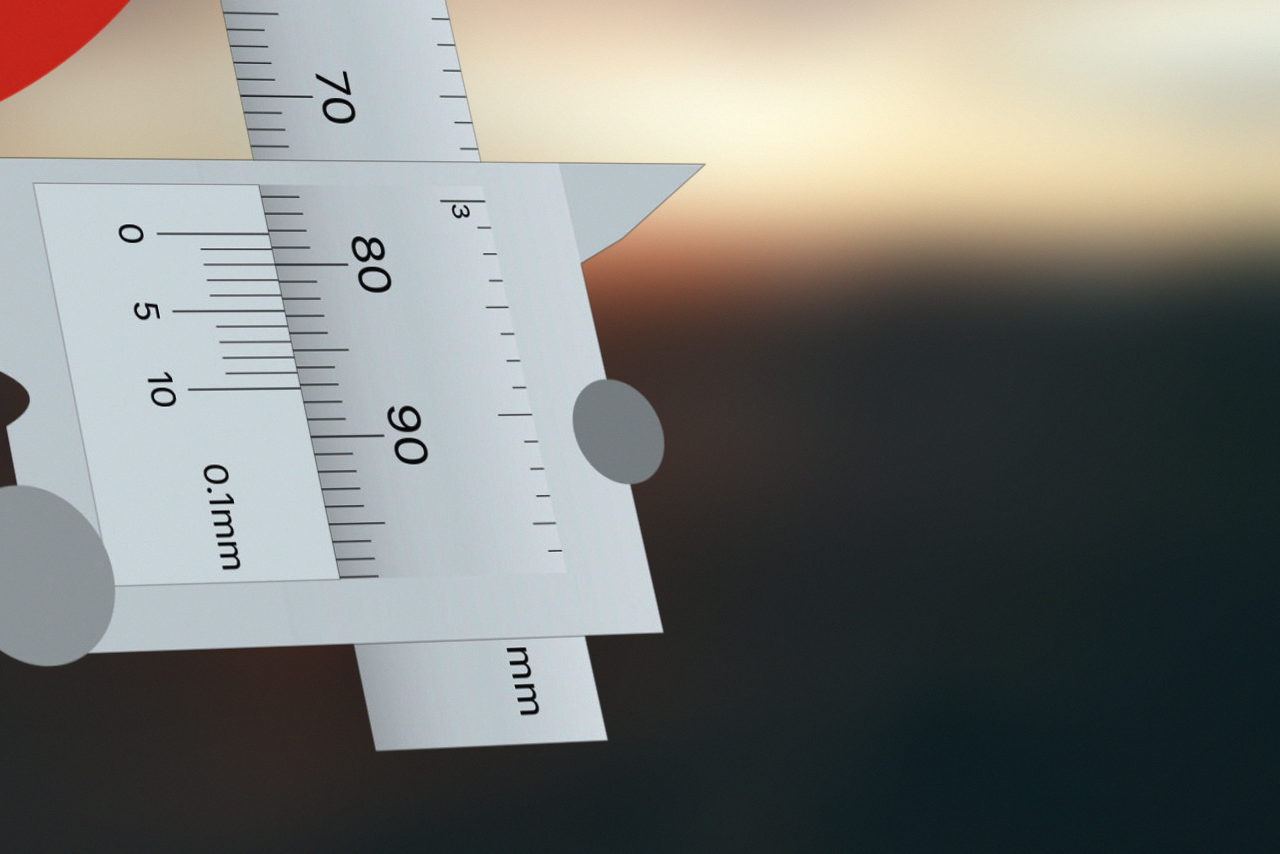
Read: 78.2,mm
